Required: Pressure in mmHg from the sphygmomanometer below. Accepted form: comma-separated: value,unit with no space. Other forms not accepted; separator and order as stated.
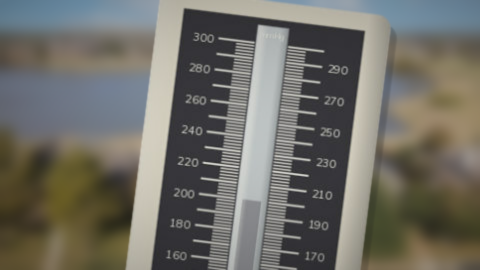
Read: 200,mmHg
